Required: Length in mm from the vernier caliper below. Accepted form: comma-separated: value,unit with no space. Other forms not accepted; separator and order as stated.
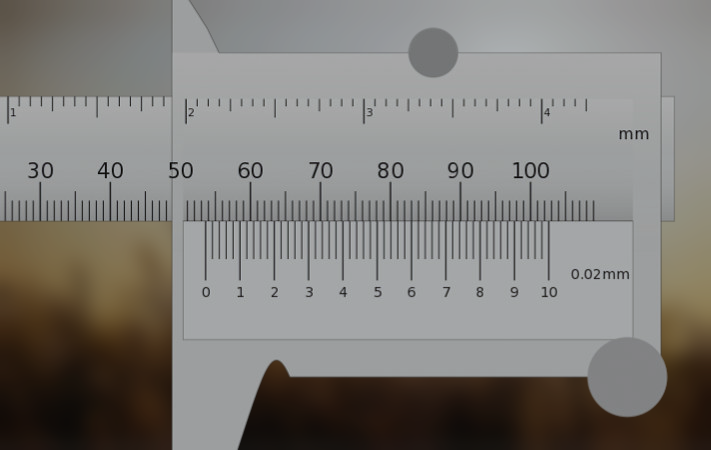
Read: 53.6,mm
